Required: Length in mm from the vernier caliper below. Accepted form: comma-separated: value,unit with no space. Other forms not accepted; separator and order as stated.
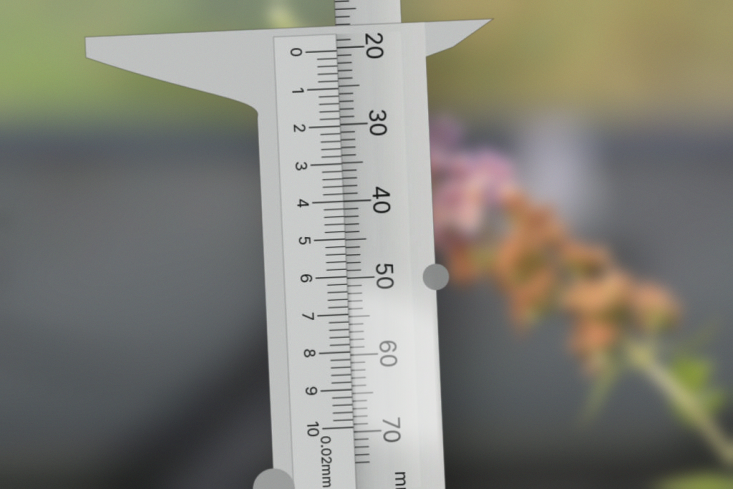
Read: 20.4,mm
